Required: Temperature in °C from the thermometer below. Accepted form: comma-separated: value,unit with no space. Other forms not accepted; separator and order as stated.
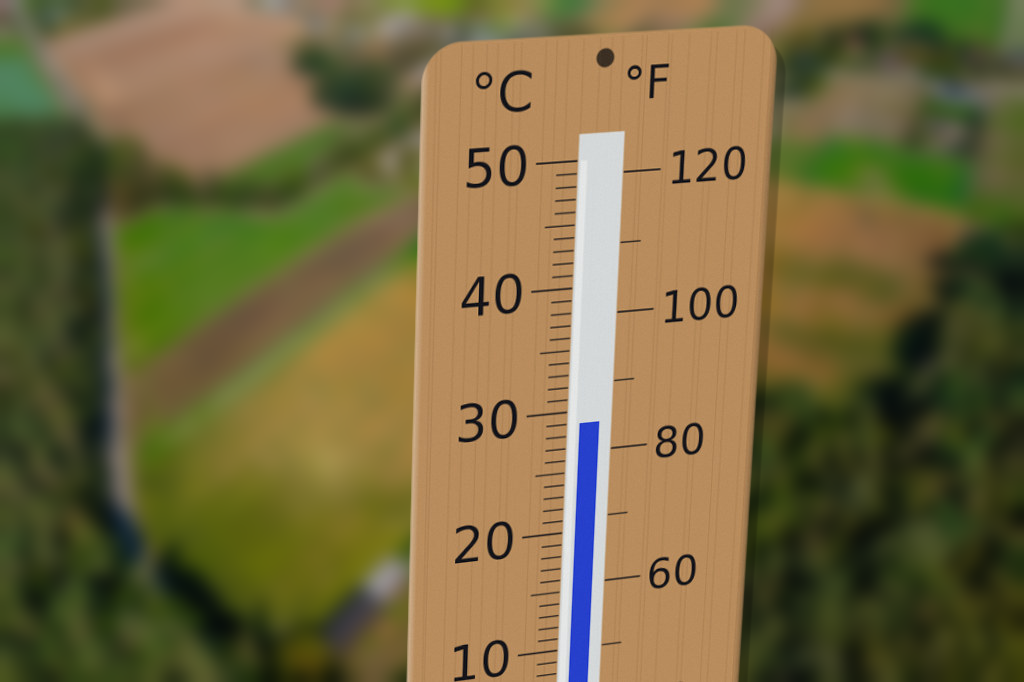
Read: 29,°C
